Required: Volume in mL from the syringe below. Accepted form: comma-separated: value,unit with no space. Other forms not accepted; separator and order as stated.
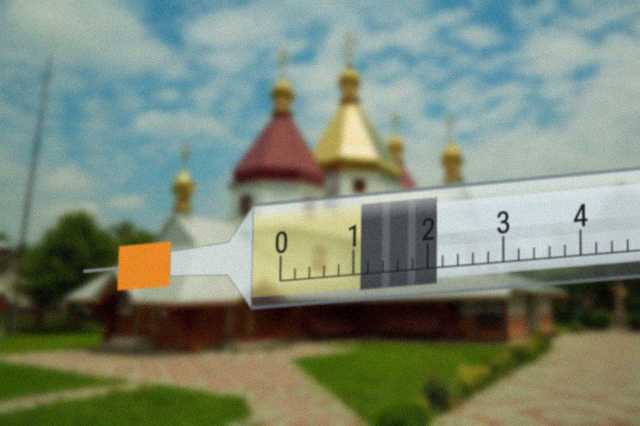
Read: 1.1,mL
